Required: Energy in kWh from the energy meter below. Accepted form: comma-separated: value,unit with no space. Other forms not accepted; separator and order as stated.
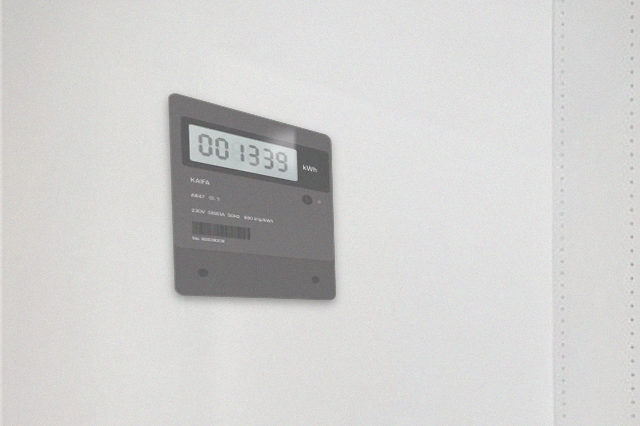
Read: 1339,kWh
